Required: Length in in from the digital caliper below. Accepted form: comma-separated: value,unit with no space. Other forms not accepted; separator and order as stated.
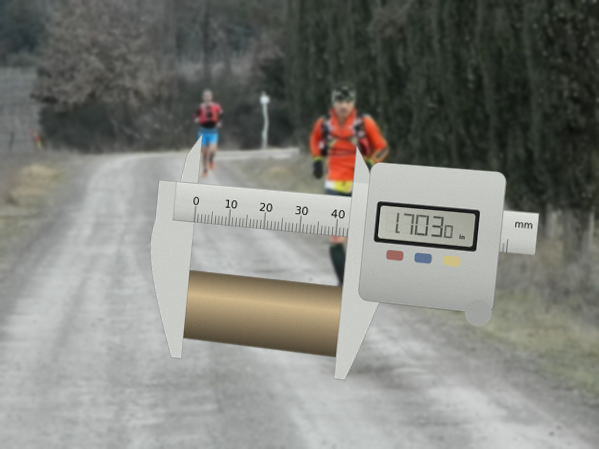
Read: 1.7030,in
